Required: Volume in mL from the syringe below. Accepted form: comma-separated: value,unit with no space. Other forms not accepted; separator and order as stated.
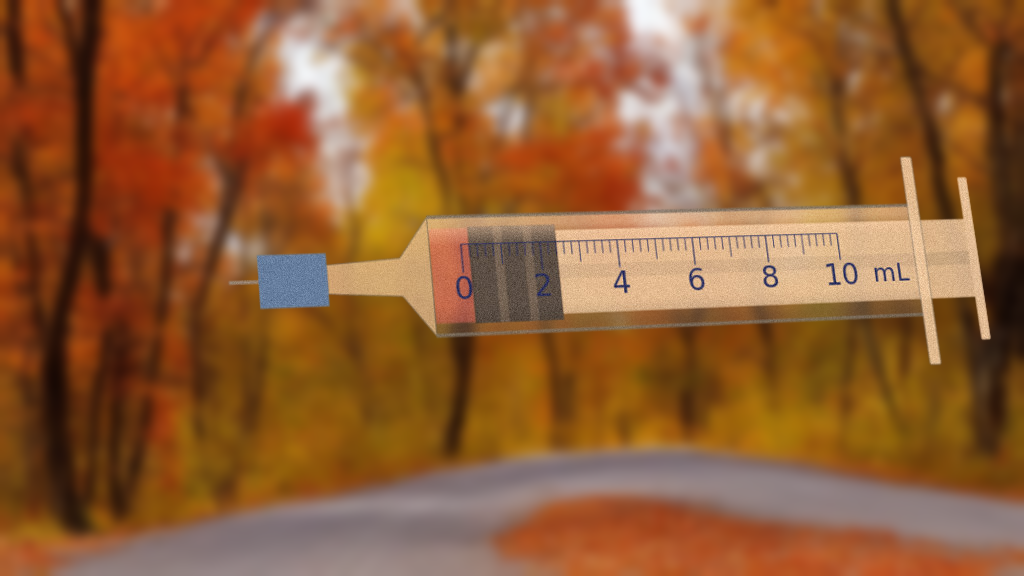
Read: 0.2,mL
